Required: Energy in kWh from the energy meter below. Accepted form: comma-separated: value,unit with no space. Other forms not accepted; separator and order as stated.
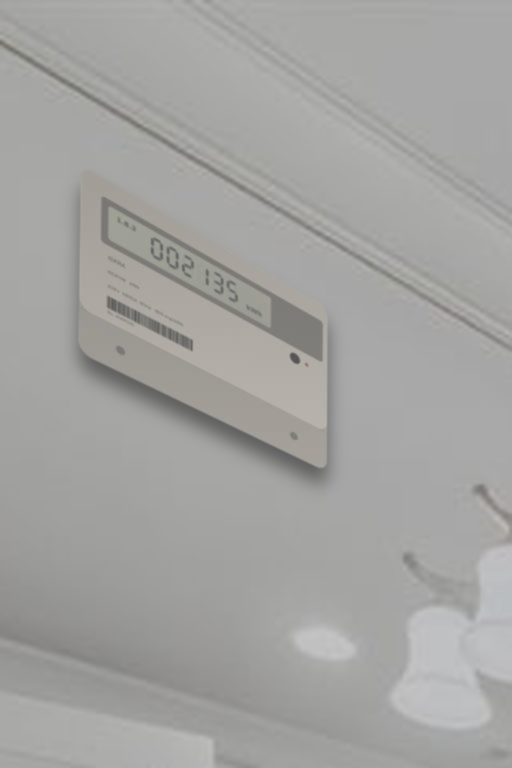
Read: 2135,kWh
